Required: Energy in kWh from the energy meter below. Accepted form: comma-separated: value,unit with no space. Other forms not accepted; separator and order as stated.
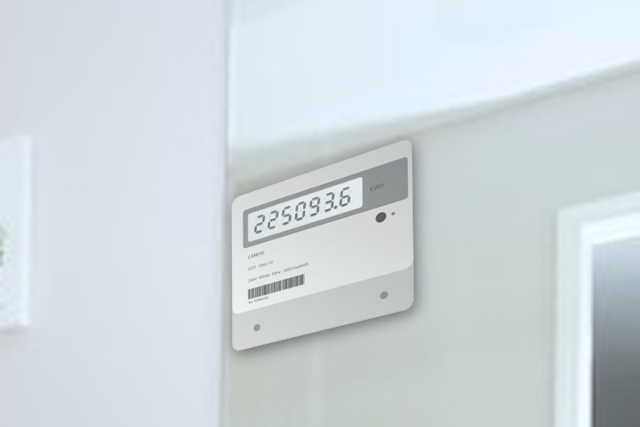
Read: 225093.6,kWh
